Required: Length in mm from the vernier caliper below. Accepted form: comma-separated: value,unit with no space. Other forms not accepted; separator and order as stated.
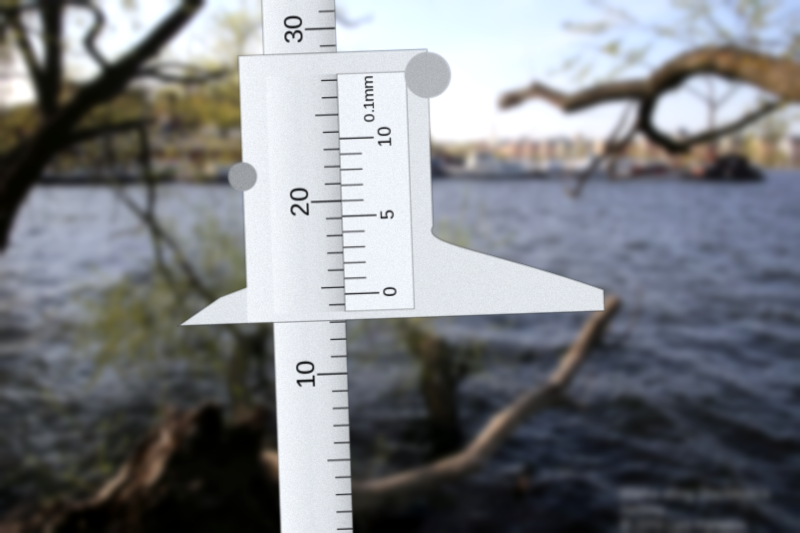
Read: 14.6,mm
